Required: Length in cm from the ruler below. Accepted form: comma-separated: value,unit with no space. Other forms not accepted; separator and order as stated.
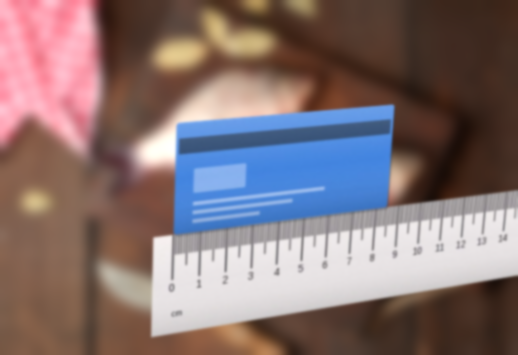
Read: 8.5,cm
